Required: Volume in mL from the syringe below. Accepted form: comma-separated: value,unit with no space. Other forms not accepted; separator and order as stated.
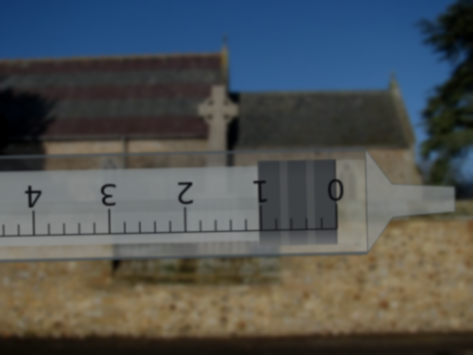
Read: 0,mL
